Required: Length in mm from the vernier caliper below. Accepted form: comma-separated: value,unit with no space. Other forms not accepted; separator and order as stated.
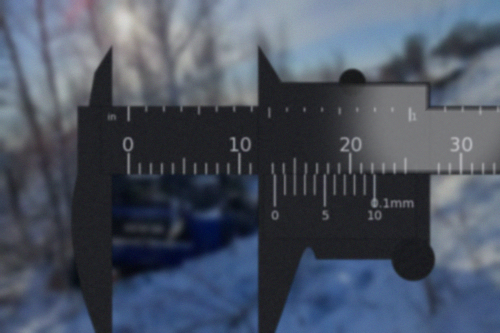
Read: 13.2,mm
